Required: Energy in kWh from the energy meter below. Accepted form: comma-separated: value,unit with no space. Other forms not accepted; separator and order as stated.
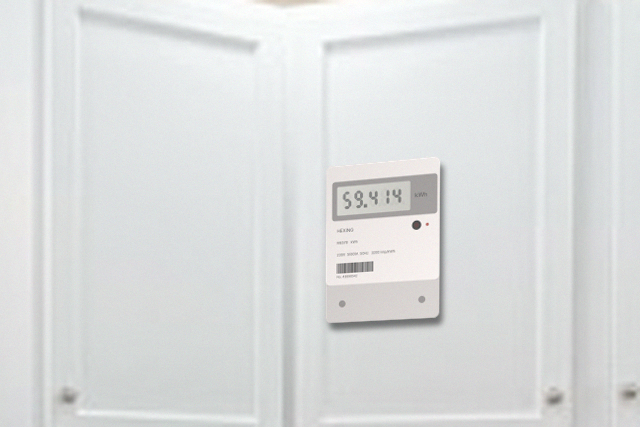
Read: 59.414,kWh
